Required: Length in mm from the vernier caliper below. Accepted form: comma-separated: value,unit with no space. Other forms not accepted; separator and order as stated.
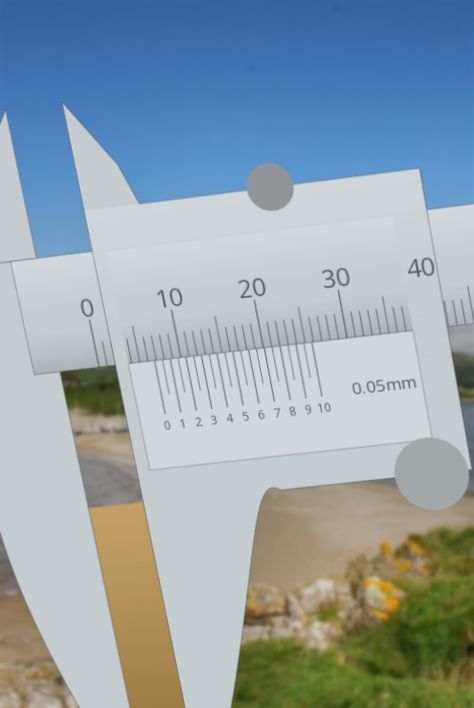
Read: 6.8,mm
